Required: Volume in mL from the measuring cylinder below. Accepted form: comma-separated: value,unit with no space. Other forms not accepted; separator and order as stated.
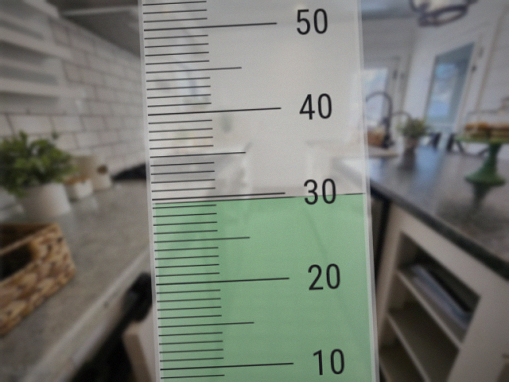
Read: 29.5,mL
